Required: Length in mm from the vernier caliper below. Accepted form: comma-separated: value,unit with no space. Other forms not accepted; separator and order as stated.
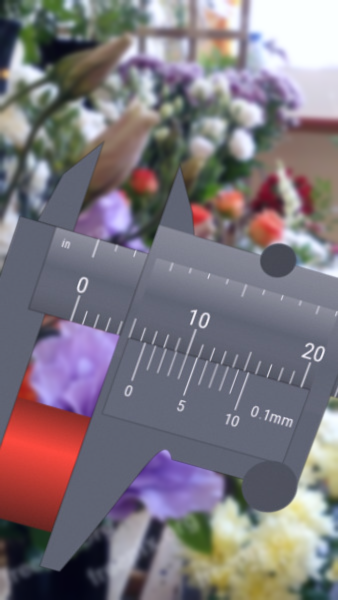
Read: 6.4,mm
